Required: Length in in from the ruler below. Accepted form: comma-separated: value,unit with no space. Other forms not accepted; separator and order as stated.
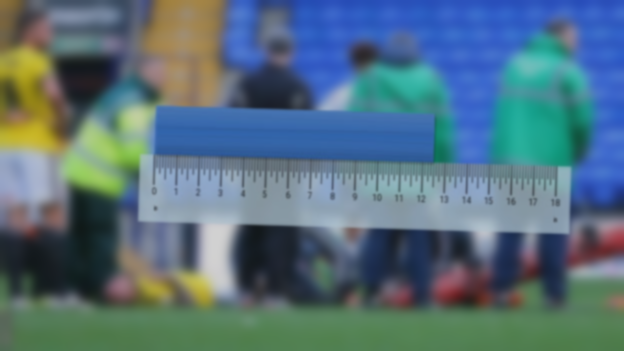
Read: 12.5,in
